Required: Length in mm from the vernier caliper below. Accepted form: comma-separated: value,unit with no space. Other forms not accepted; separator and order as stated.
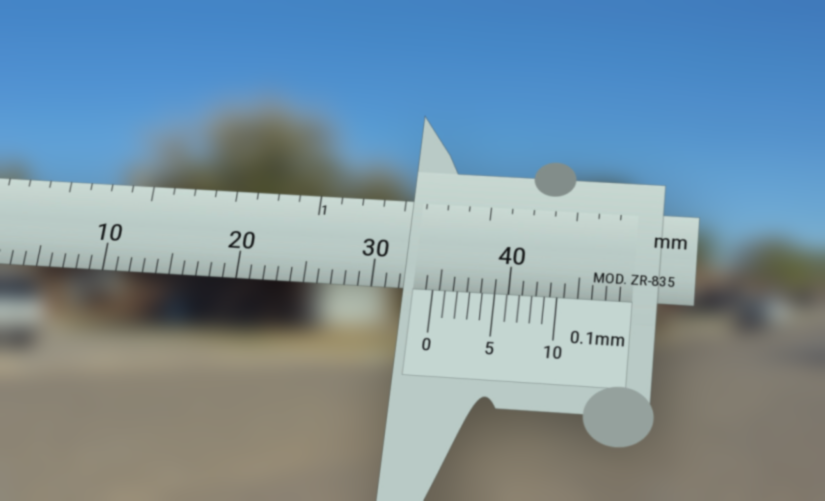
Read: 34.5,mm
